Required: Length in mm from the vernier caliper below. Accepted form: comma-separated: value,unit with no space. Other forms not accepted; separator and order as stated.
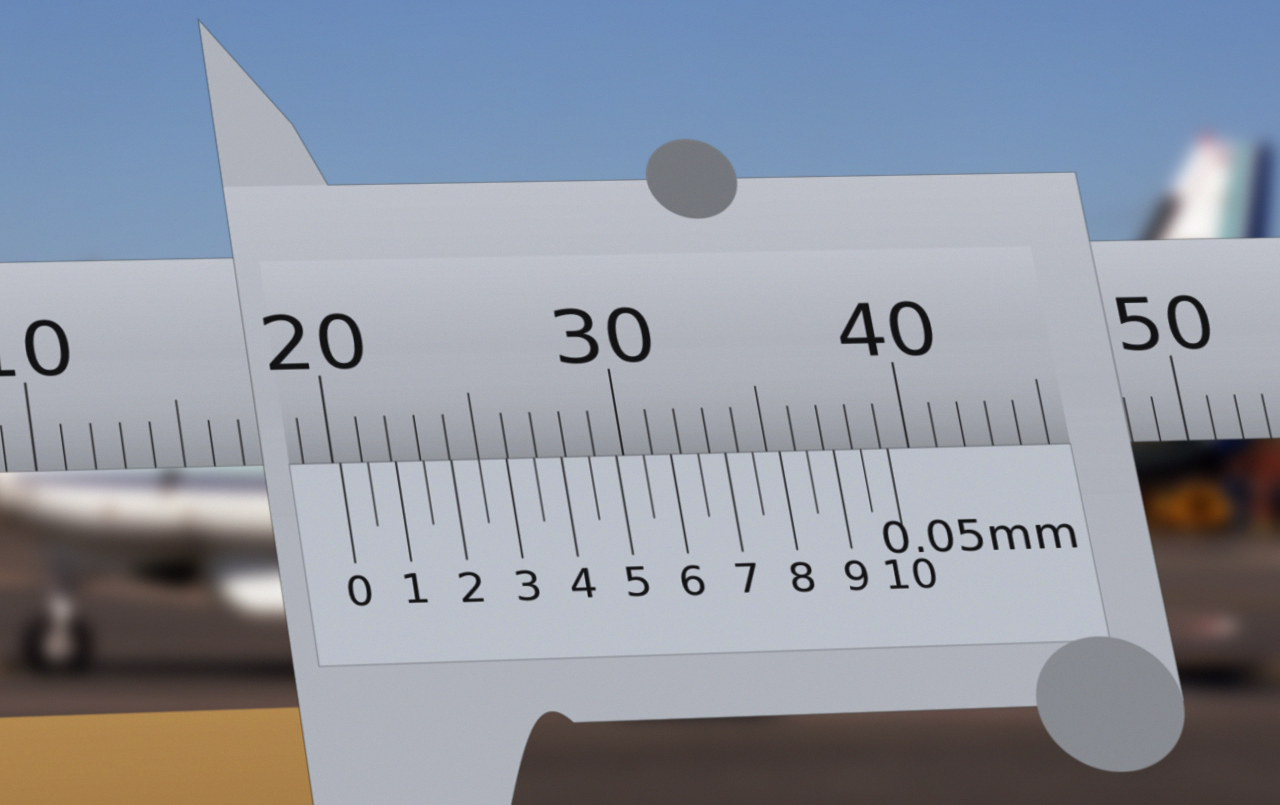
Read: 20.25,mm
